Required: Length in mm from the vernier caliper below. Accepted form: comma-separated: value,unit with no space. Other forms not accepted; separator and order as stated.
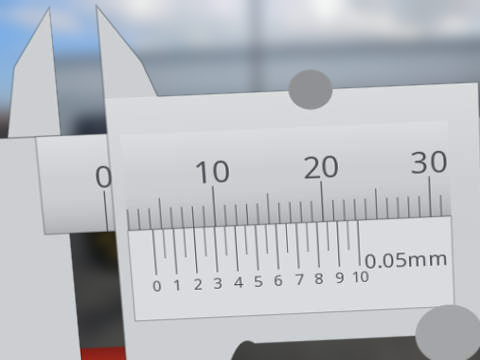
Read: 4.2,mm
